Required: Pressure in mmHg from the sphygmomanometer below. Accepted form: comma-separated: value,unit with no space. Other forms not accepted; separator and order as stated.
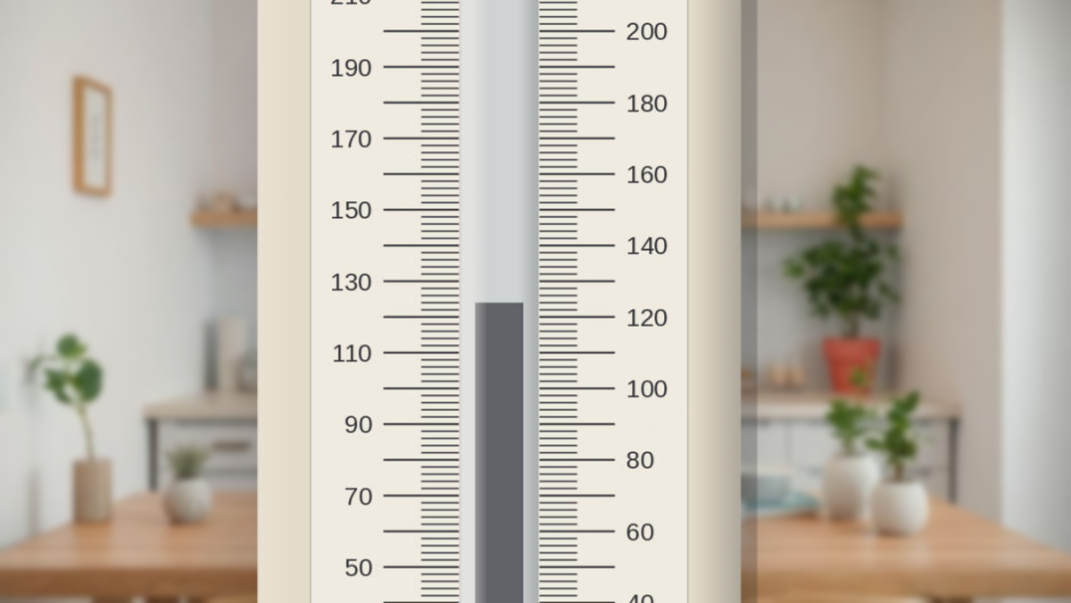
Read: 124,mmHg
